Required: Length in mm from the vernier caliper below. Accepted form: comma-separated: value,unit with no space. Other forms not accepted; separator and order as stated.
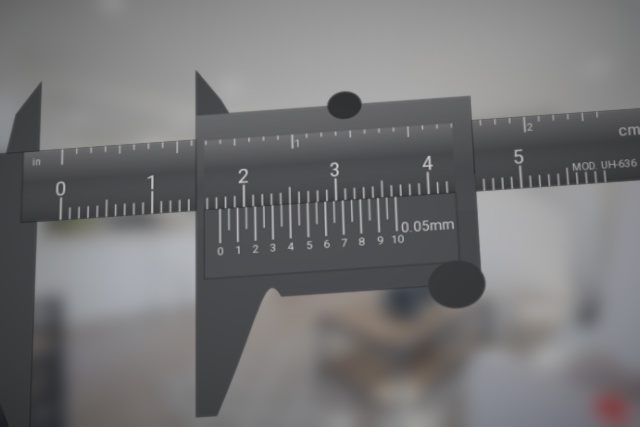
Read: 17.4,mm
